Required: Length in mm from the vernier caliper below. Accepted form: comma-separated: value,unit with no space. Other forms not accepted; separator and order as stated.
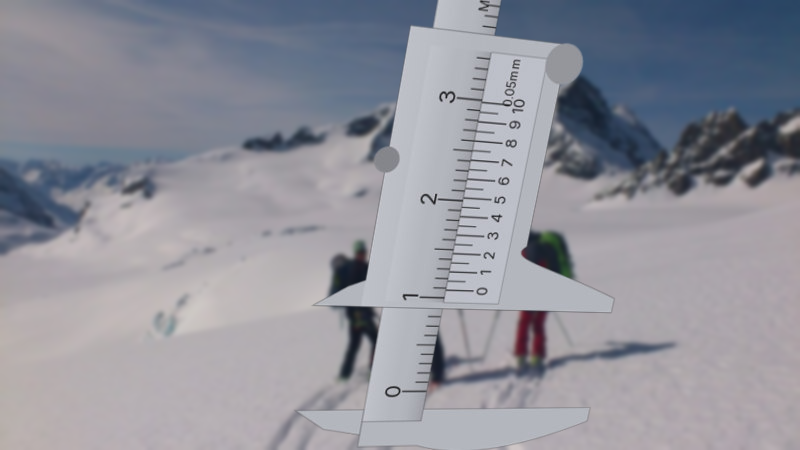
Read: 10.8,mm
